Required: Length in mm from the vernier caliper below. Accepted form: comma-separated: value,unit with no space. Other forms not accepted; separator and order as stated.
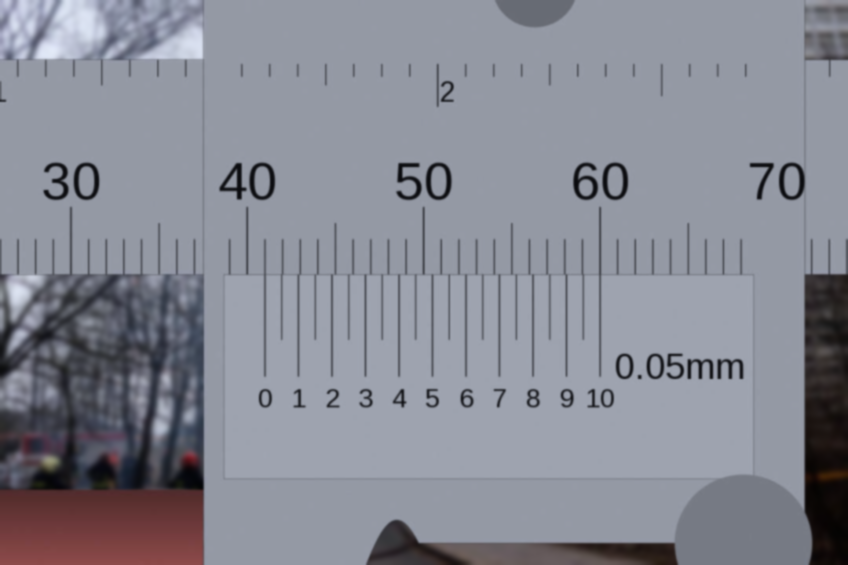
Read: 41.0,mm
